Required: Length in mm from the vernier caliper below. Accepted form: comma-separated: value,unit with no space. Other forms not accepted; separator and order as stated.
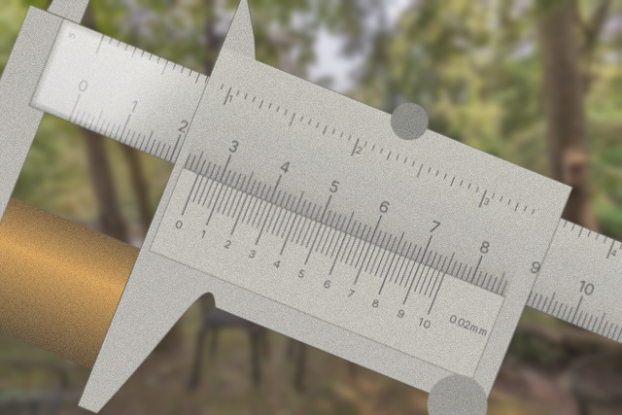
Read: 25.8,mm
